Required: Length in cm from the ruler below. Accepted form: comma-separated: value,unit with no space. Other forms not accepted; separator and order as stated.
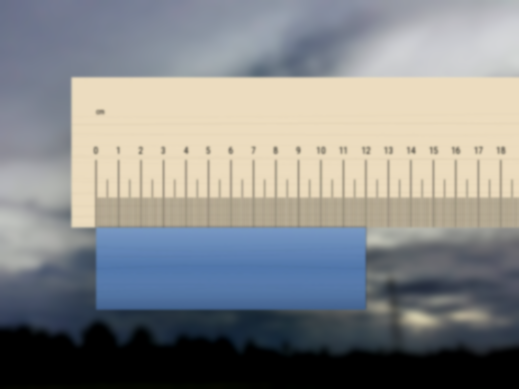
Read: 12,cm
